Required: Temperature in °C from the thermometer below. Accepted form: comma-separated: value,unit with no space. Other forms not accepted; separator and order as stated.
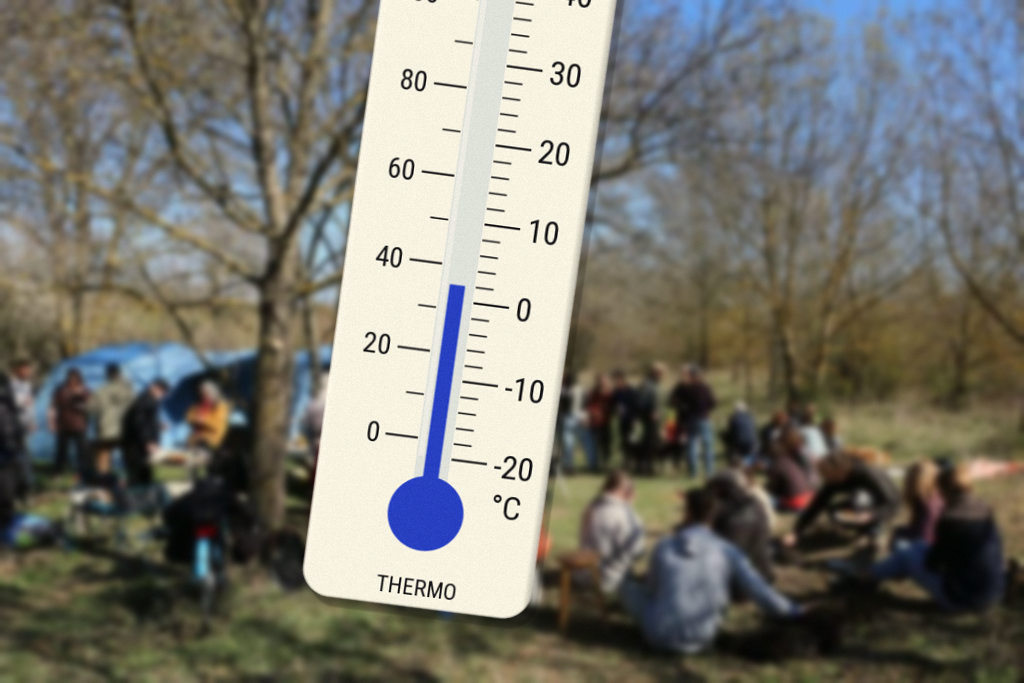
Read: 2,°C
